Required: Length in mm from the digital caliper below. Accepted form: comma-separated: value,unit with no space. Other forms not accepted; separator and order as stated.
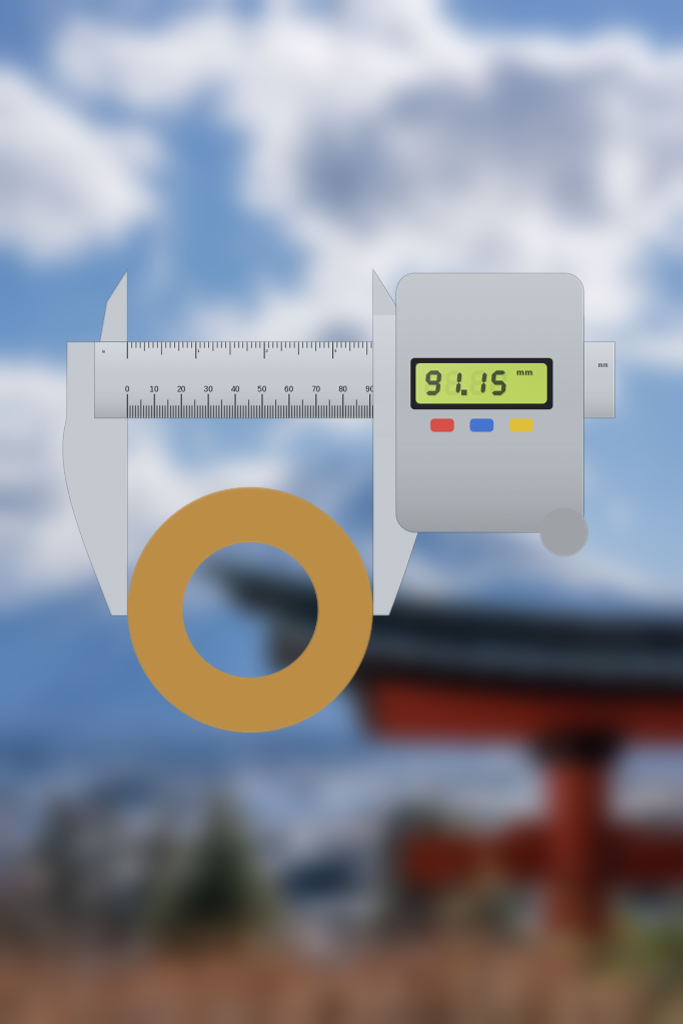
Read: 91.15,mm
